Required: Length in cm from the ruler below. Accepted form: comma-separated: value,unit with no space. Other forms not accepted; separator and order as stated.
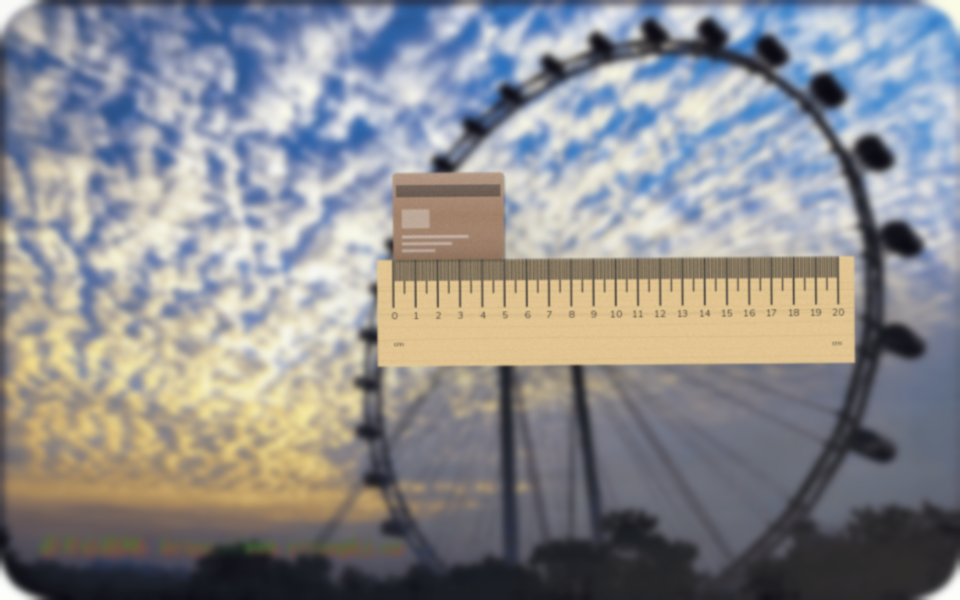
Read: 5,cm
